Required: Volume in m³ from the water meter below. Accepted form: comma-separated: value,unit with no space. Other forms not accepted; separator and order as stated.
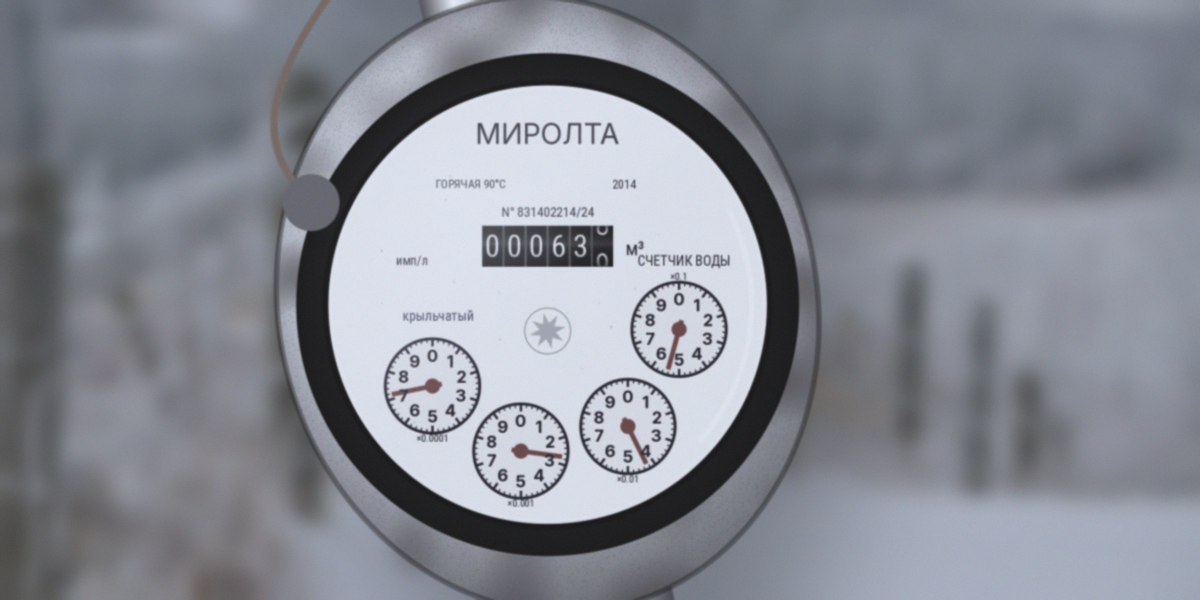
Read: 638.5427,m³
